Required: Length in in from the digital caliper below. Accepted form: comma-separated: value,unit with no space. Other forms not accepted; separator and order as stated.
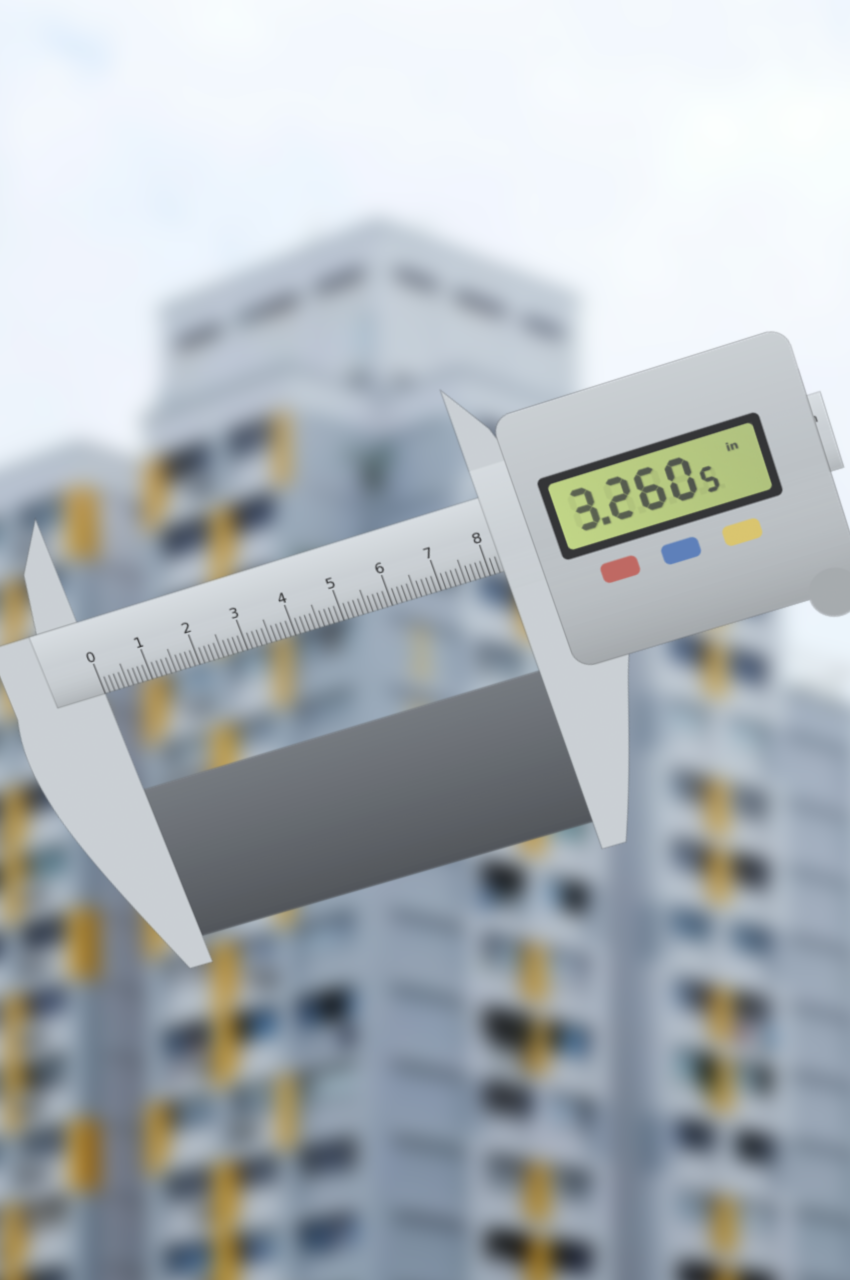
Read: 3.2605,in
